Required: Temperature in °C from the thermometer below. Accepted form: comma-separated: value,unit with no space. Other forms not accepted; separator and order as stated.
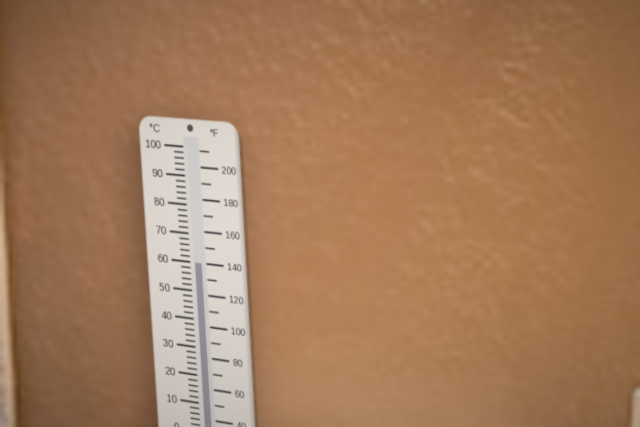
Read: 60,°C
